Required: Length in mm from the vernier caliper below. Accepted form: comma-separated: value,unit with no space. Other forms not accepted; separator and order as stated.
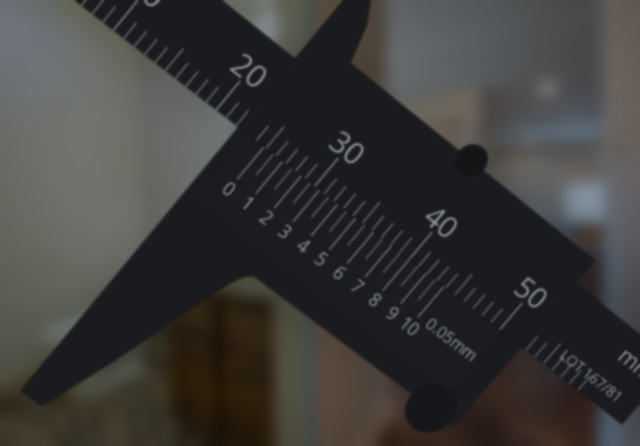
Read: 24.8,mm
